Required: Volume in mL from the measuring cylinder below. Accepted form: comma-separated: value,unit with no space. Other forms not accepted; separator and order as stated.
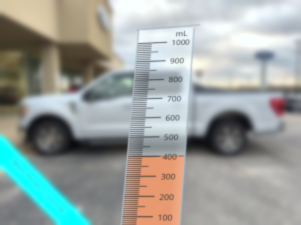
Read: 400,mL
